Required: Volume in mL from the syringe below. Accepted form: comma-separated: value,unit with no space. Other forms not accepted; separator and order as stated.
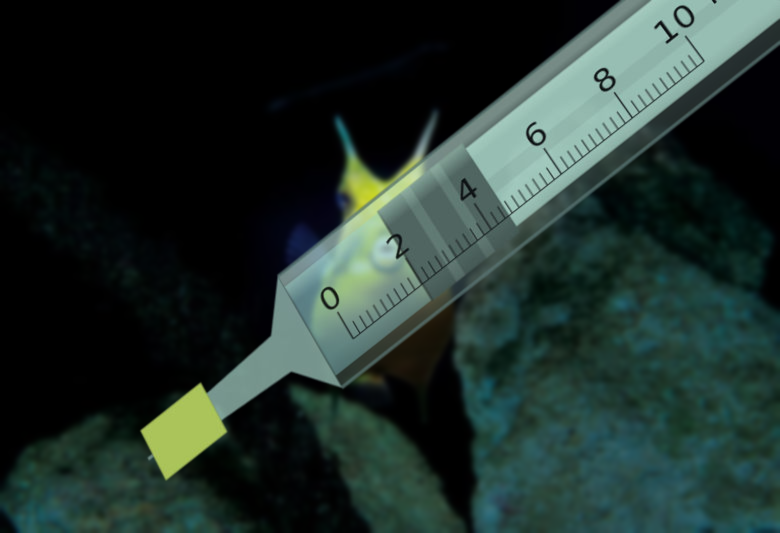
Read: 2,mL
